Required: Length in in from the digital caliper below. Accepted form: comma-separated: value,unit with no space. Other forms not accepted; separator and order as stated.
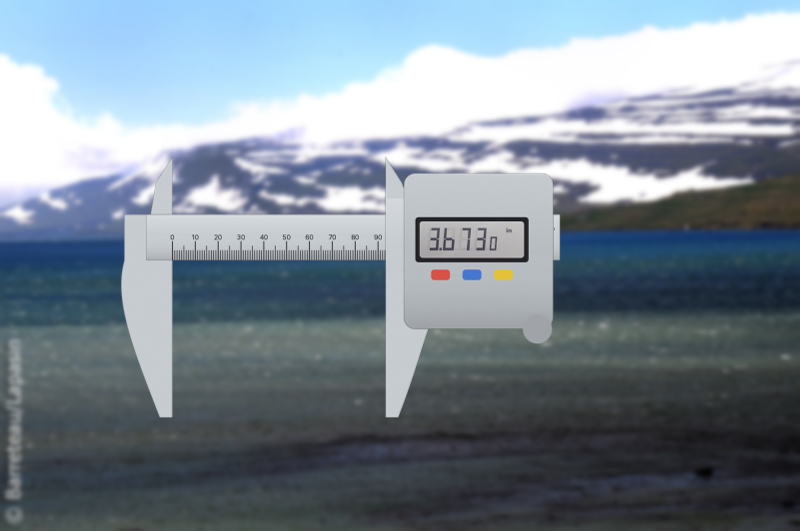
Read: 3.6730,in
